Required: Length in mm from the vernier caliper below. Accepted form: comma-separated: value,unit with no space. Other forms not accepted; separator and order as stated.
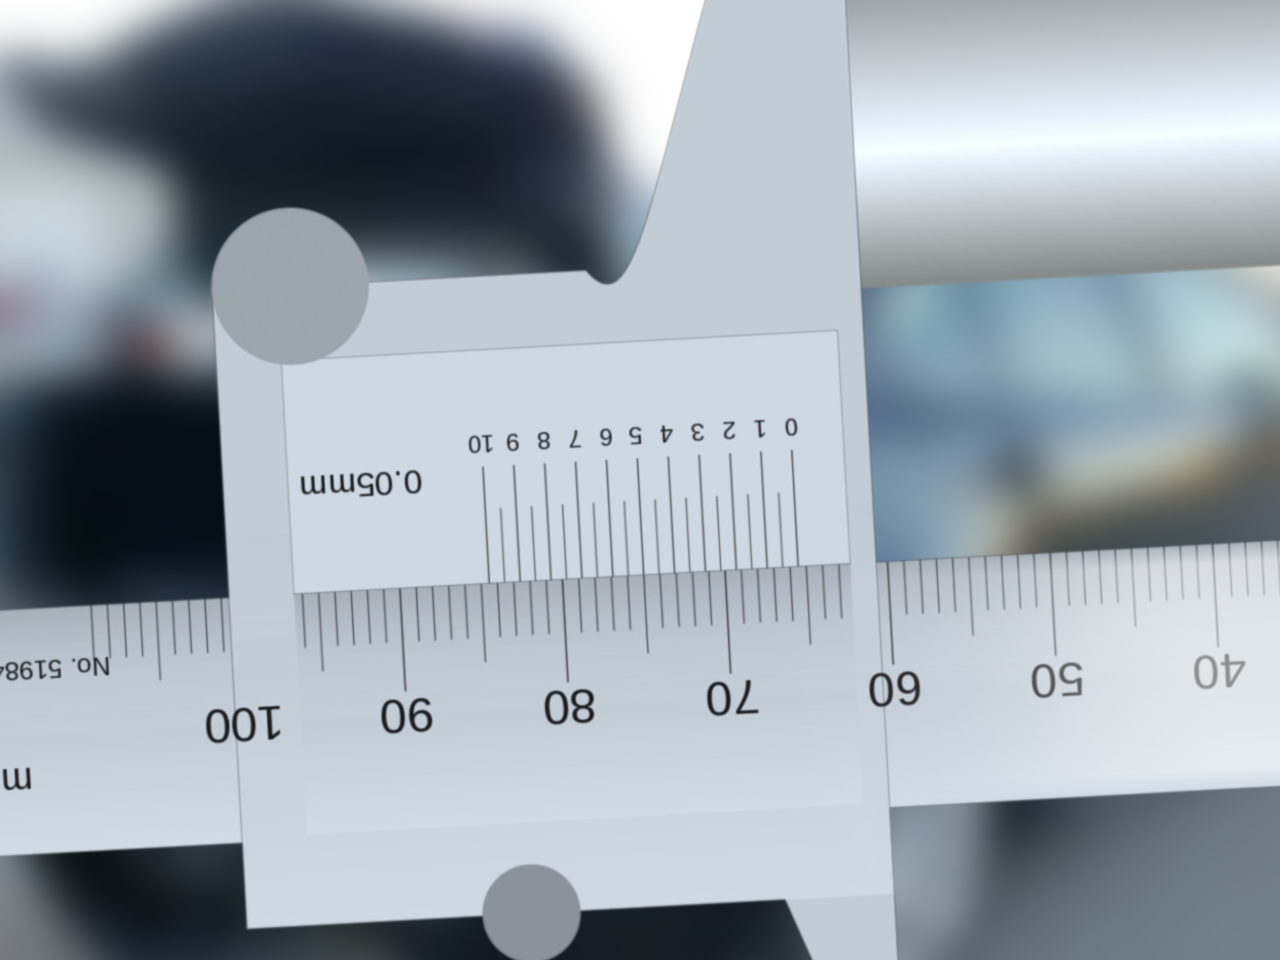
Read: 65.5,mm
